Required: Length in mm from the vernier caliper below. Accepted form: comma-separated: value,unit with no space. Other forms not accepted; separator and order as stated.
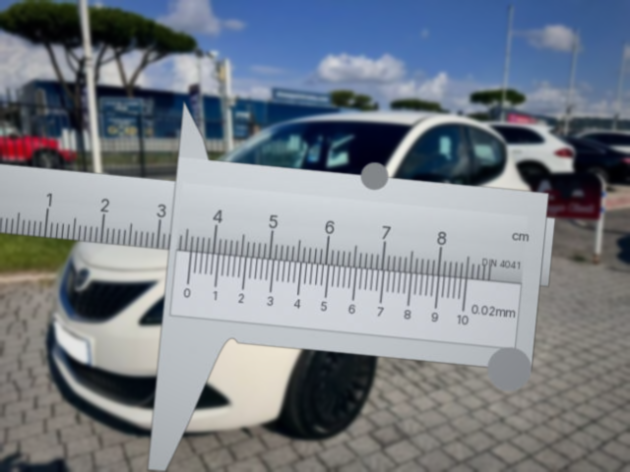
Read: 36.0,mm
